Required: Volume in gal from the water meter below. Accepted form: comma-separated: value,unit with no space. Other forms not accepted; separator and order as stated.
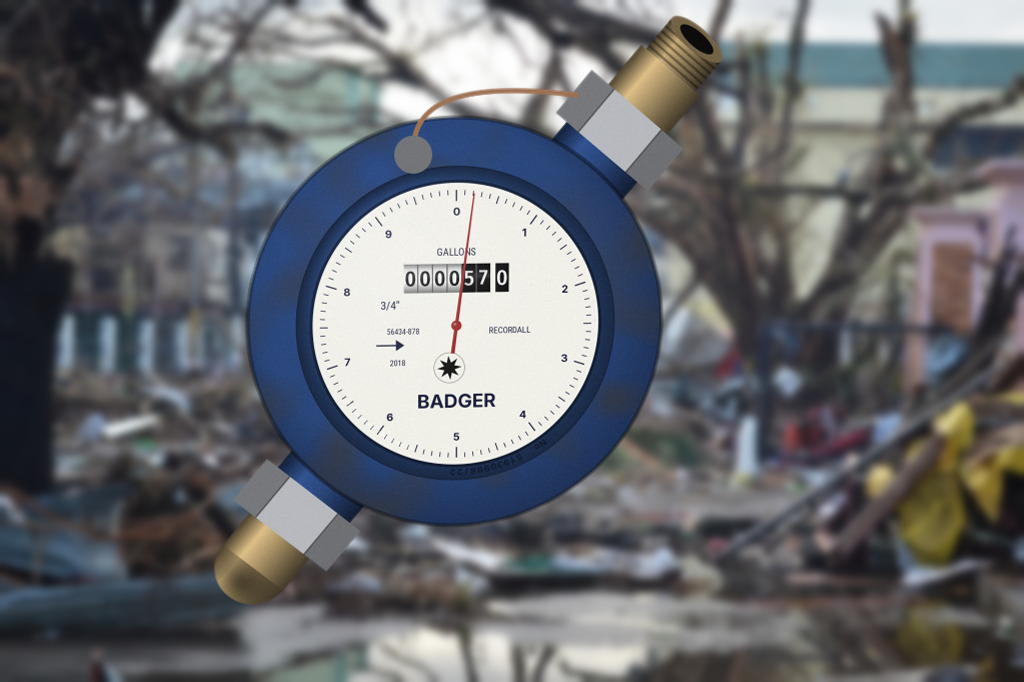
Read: 570.2,gal
